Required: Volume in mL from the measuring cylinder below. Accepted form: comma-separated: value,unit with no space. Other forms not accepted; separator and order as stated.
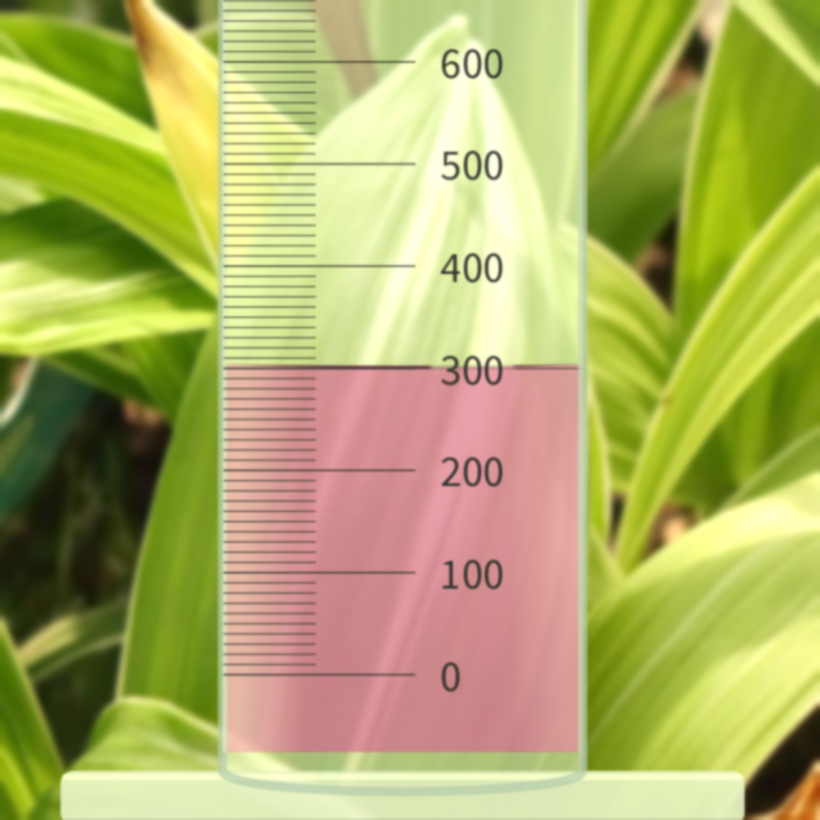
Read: 300,mL
